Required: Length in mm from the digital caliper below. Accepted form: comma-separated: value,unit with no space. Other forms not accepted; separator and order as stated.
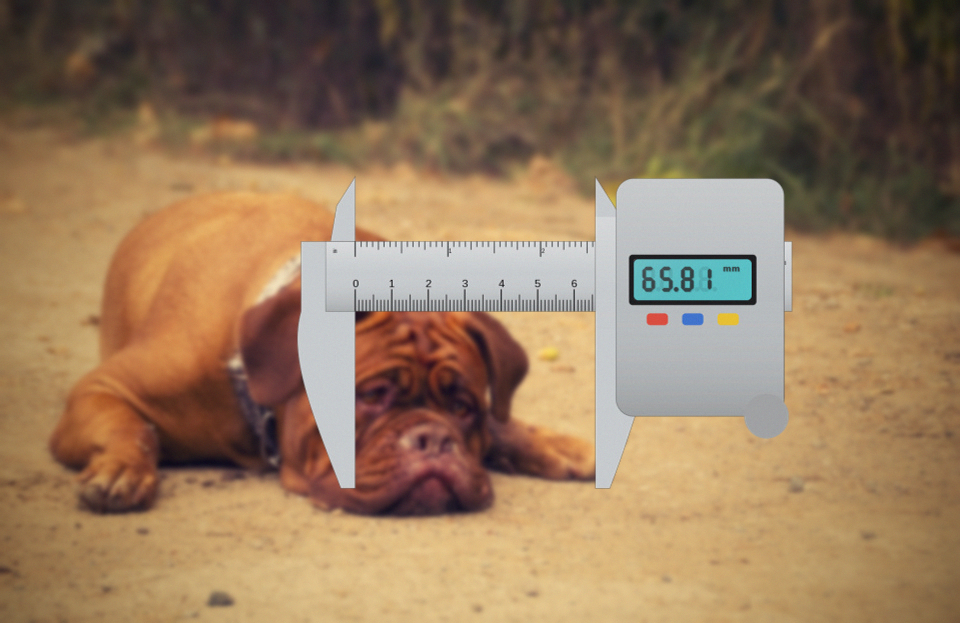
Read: 65.81,mm
